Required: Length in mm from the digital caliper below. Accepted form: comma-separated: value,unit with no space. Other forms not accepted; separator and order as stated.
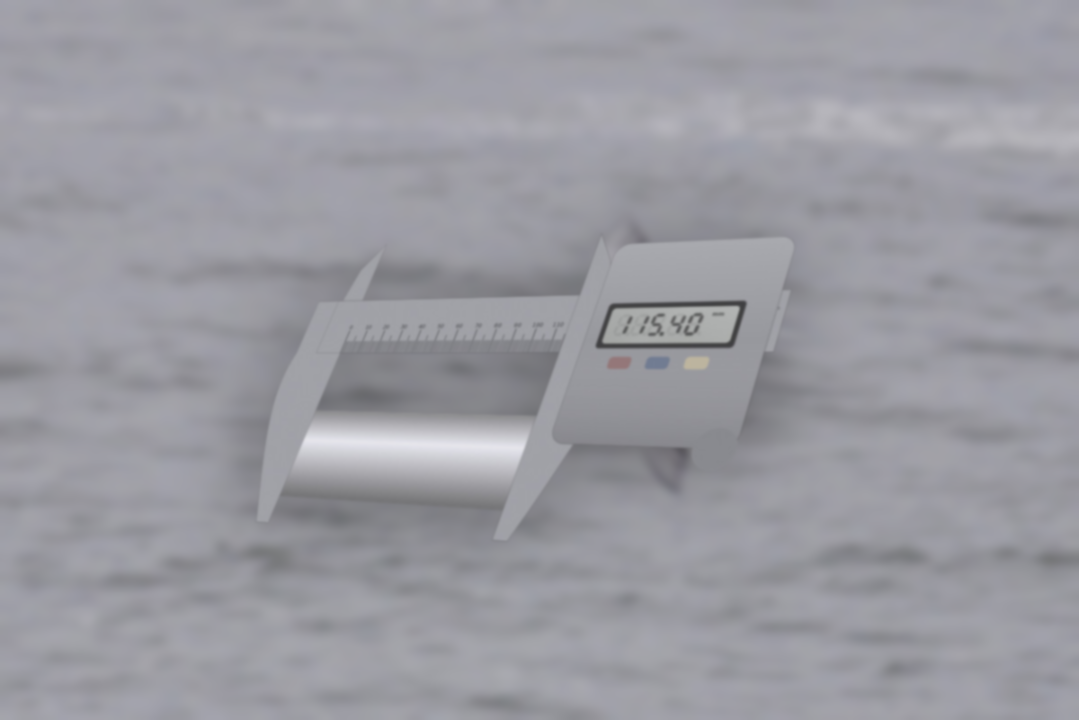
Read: 115.40,mm
